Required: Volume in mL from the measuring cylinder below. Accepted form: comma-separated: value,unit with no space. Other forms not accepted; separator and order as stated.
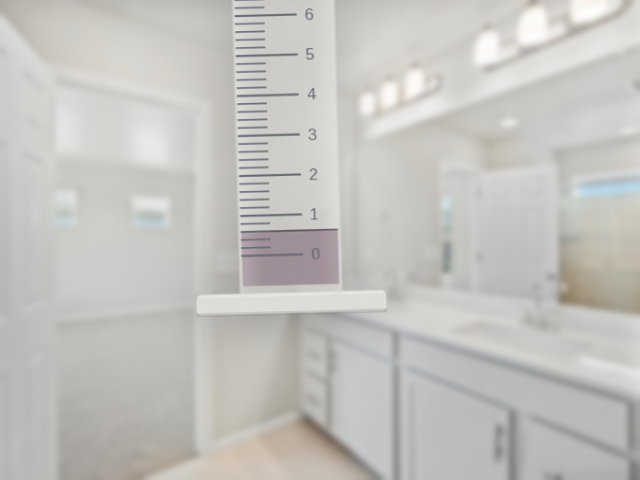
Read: 0.6,mL
